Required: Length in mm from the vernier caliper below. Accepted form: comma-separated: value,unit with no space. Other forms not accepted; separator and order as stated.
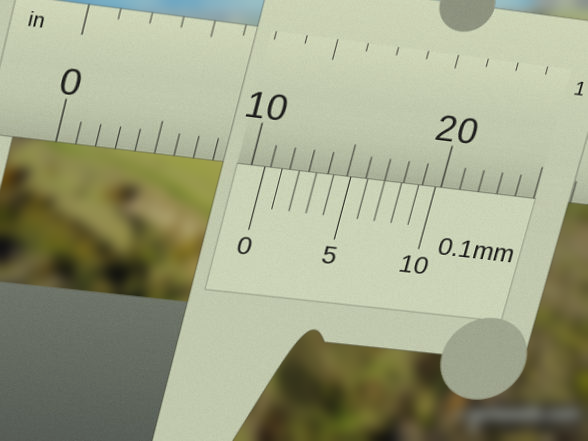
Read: 10.7,mm
